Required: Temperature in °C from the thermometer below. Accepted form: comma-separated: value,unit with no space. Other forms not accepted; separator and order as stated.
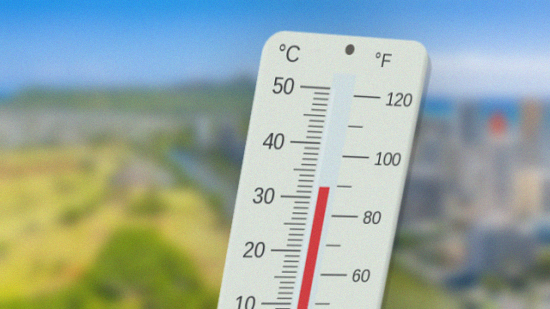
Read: 32,°C
